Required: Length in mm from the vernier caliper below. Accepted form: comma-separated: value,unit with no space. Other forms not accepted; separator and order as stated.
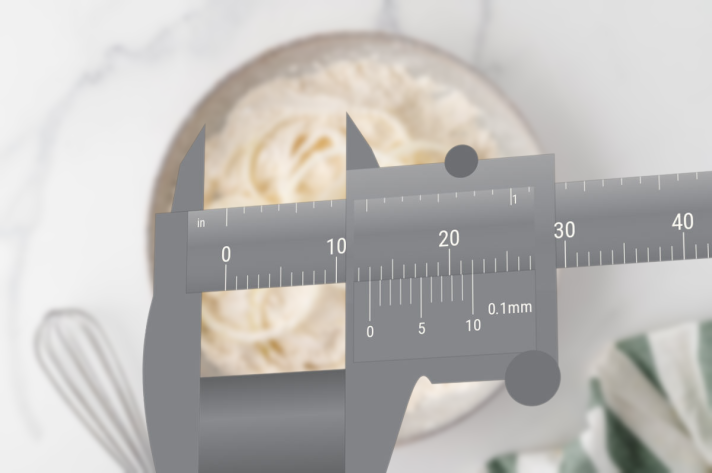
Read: 13.0,mm
